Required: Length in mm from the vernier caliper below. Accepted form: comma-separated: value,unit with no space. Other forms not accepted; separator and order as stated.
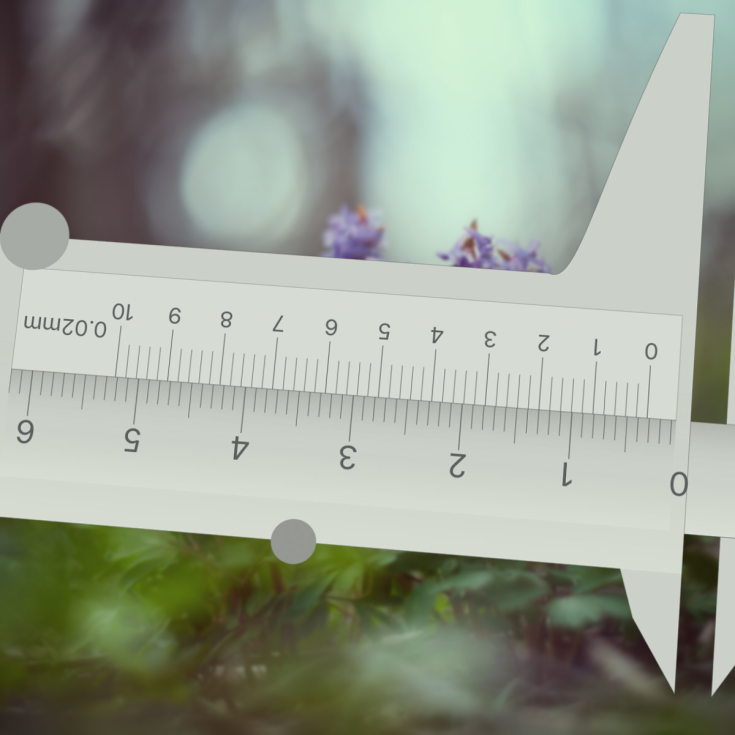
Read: 3.2,mm
